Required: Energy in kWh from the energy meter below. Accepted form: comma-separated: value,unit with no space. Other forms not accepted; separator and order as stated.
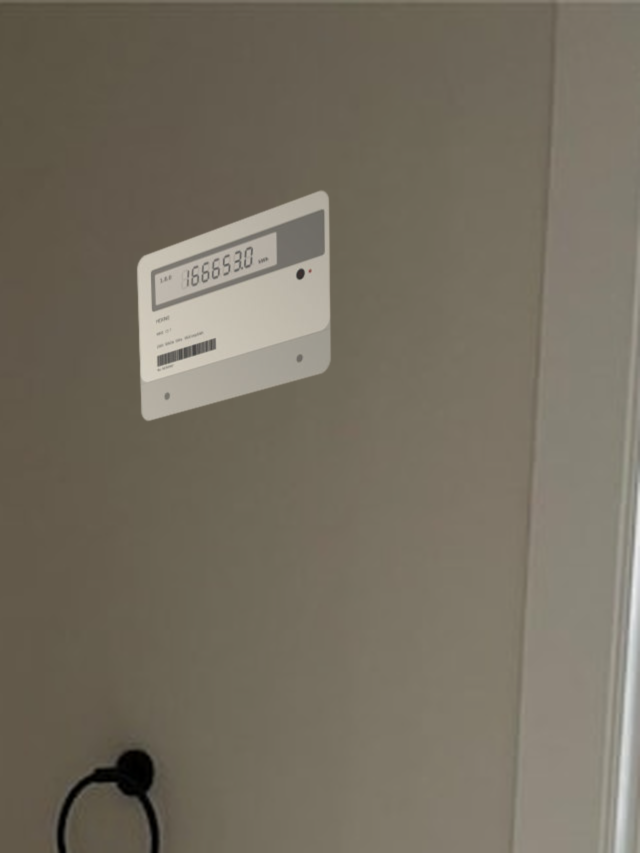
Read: 166653.0,kWh
